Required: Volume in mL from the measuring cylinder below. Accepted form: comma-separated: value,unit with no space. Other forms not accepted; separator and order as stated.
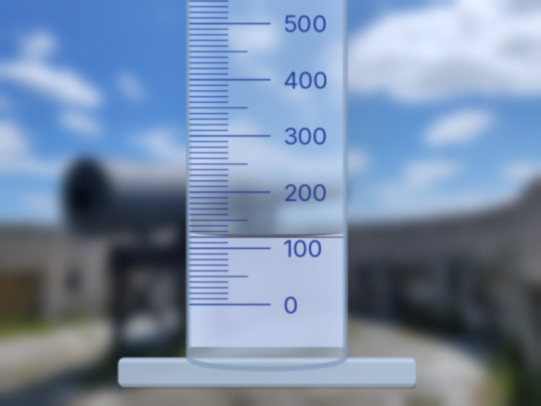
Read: 120,mL
